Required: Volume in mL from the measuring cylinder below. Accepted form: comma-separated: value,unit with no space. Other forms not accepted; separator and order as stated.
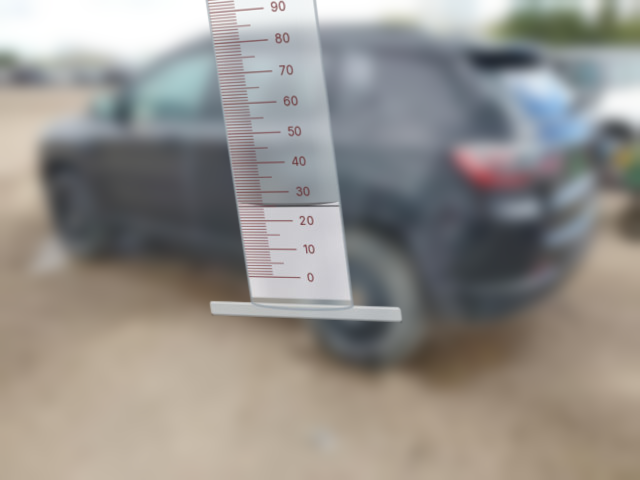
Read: 25,mL
